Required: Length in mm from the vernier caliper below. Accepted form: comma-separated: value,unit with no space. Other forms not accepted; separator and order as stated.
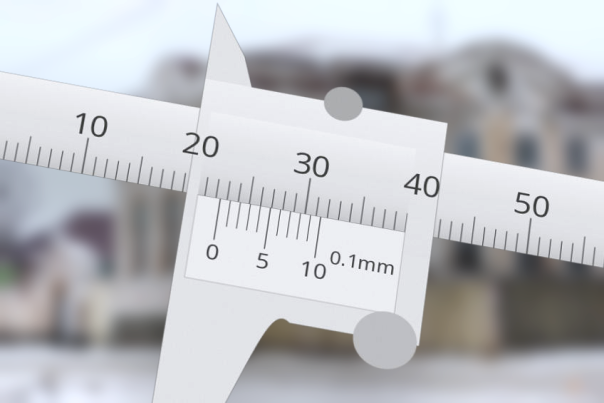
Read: 22.4,mm
